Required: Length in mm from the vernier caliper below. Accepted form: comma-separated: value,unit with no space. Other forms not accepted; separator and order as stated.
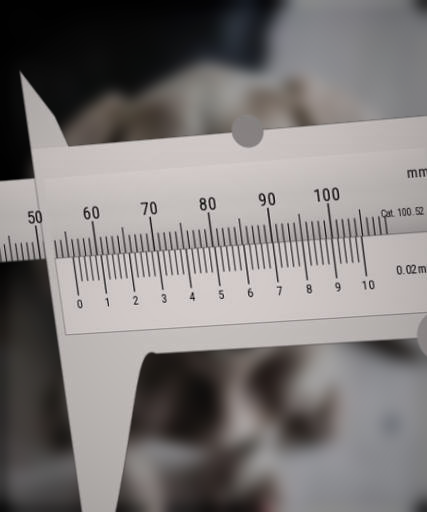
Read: 55.8,mm
